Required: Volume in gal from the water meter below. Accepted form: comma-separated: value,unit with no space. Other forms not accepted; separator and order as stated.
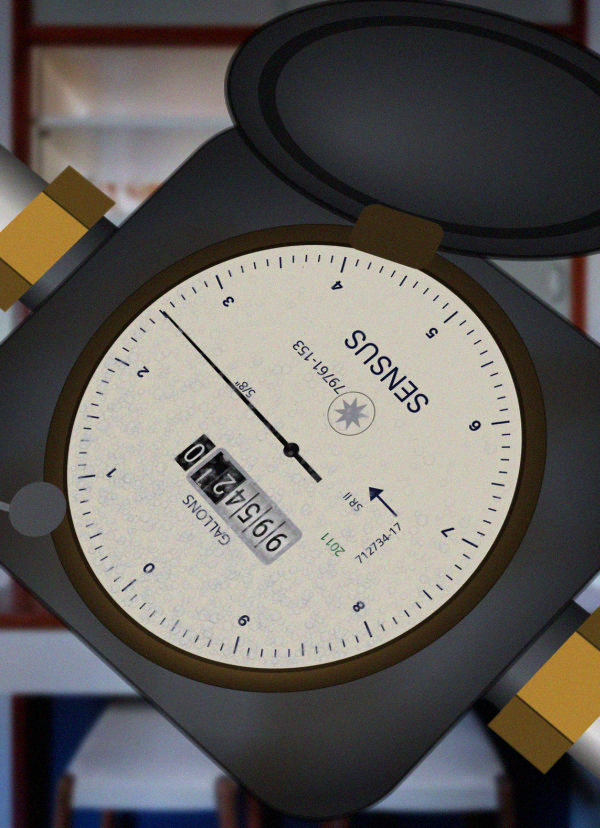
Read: 9954212.5,gal
